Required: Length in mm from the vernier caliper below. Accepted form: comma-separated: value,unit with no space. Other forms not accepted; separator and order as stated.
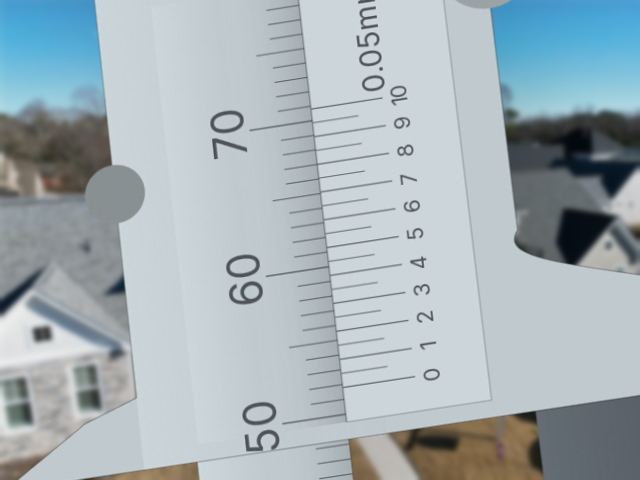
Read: 51.8,mm
